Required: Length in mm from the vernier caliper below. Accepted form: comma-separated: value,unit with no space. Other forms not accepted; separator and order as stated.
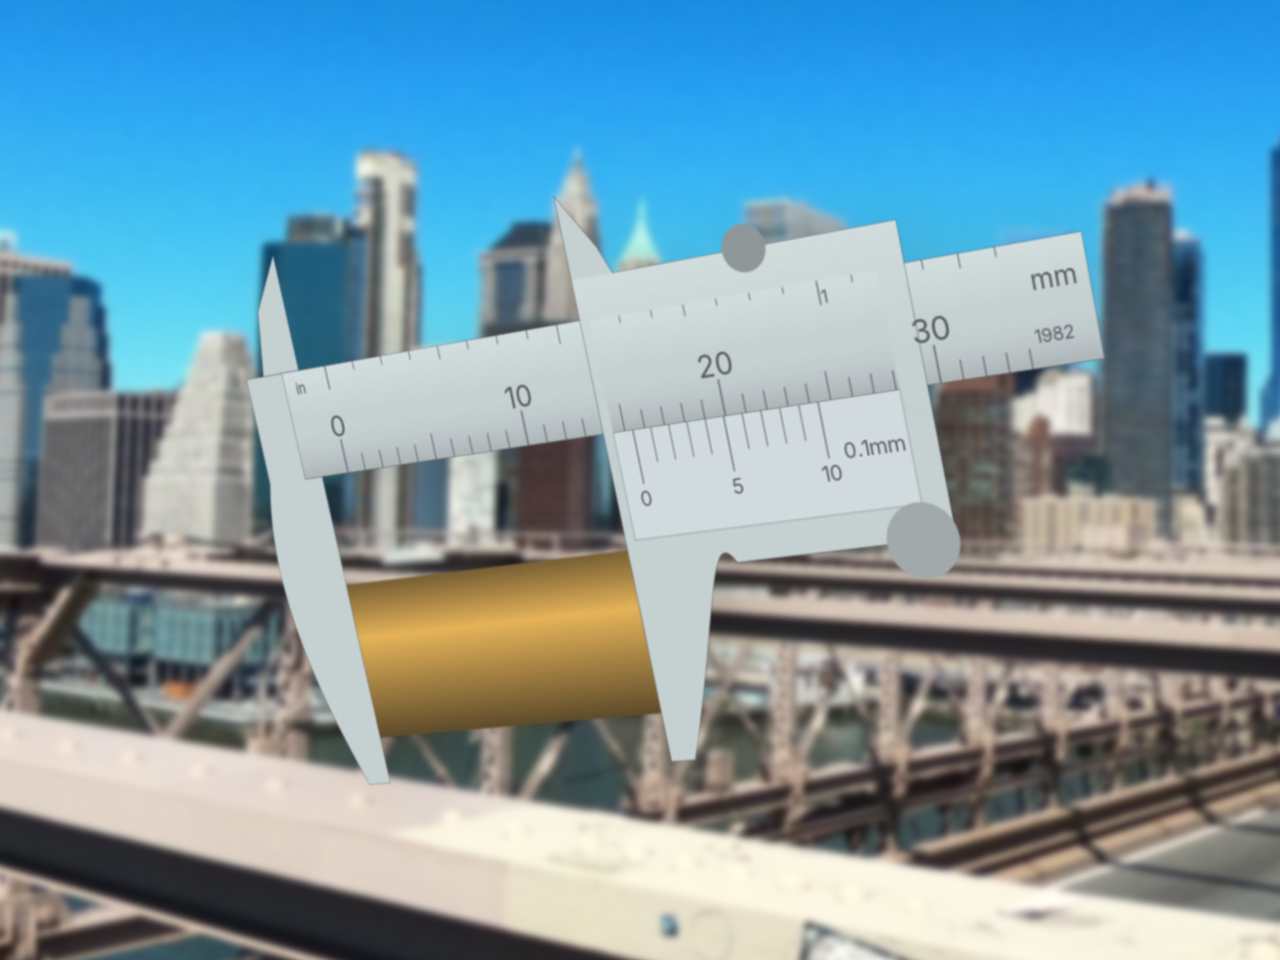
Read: 15.4,mm
